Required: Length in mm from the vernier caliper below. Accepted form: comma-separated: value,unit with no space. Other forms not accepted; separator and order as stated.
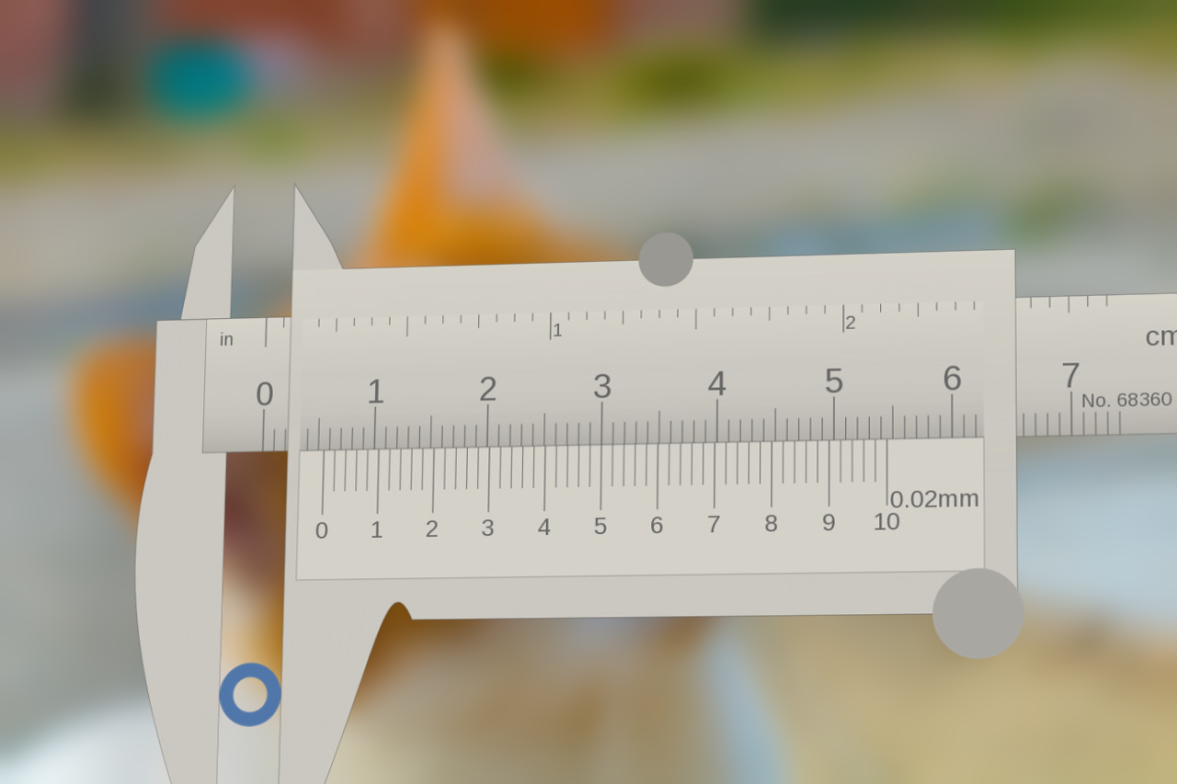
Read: 5.5,mm
